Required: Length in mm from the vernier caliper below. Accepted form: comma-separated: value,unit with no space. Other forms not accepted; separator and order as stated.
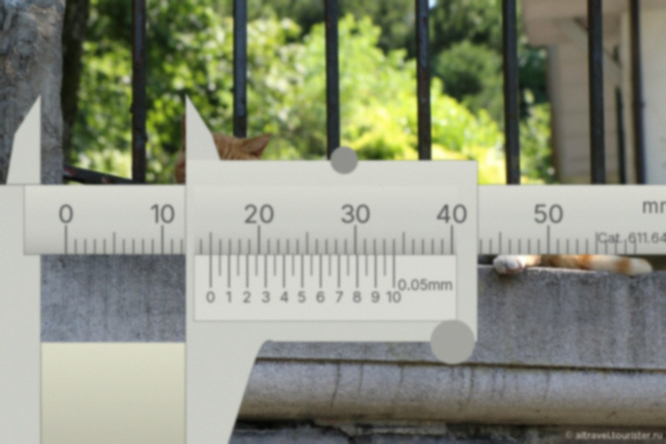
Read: 15.0,mm
